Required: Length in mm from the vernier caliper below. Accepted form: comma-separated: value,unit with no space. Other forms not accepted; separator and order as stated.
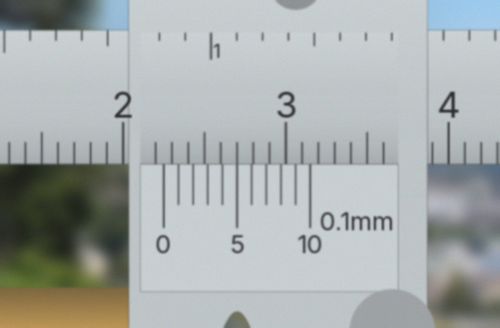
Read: 22.5,mm
